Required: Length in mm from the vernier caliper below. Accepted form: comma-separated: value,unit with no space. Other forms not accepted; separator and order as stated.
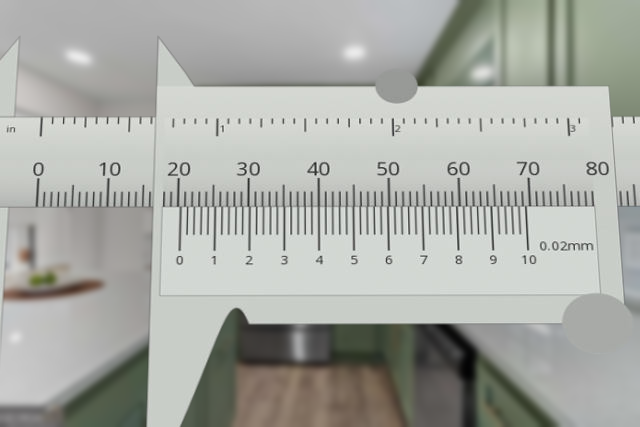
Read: 20.4,mm
